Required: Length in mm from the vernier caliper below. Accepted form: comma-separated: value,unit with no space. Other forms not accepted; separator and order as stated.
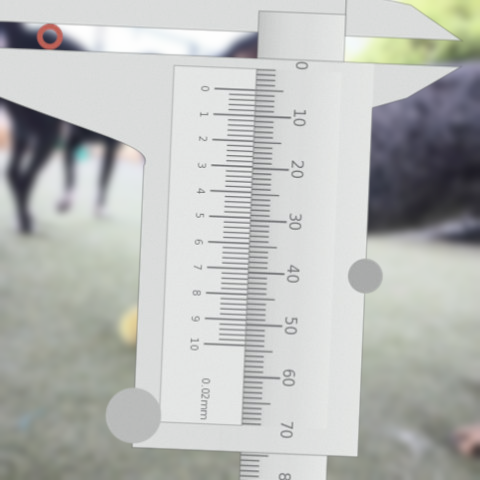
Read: 5.0,mm
